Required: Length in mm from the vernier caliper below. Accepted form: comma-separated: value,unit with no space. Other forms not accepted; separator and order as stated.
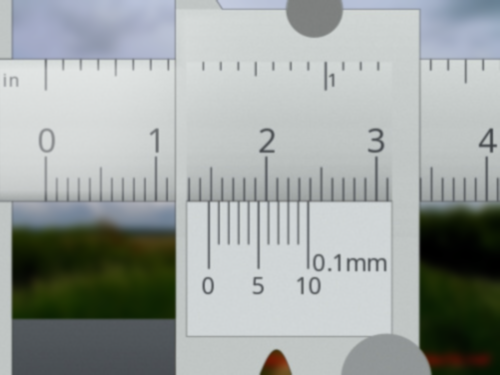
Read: 14.8,mm
